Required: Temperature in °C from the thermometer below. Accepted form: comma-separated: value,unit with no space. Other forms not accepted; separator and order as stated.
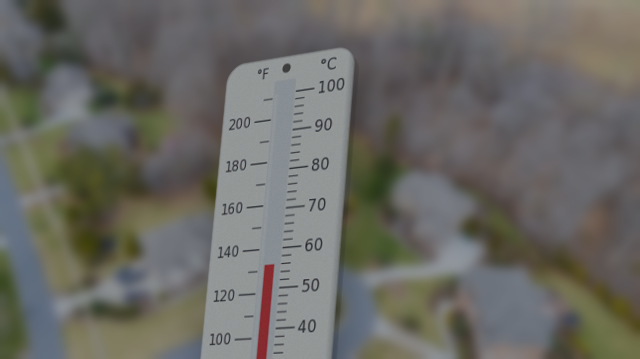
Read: 56,°C
